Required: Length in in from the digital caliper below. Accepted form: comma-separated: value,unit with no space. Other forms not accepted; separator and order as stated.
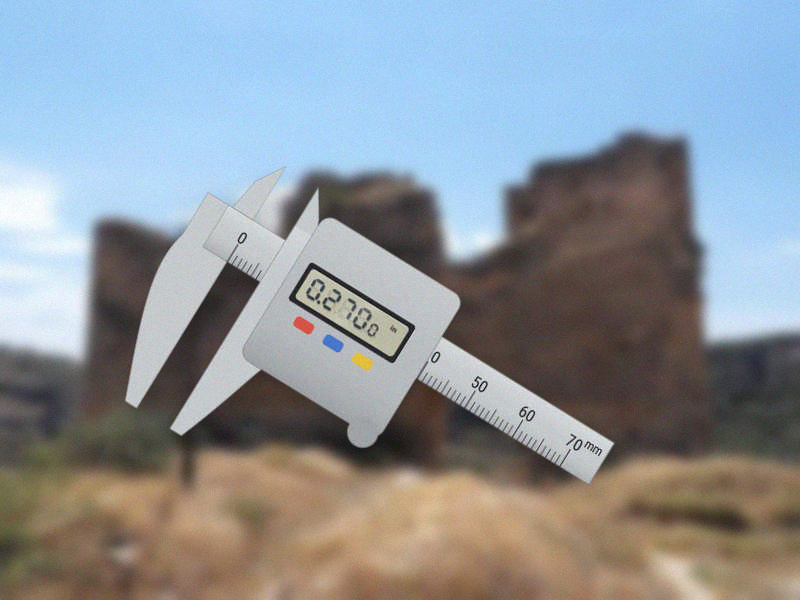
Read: 0.2700,in
